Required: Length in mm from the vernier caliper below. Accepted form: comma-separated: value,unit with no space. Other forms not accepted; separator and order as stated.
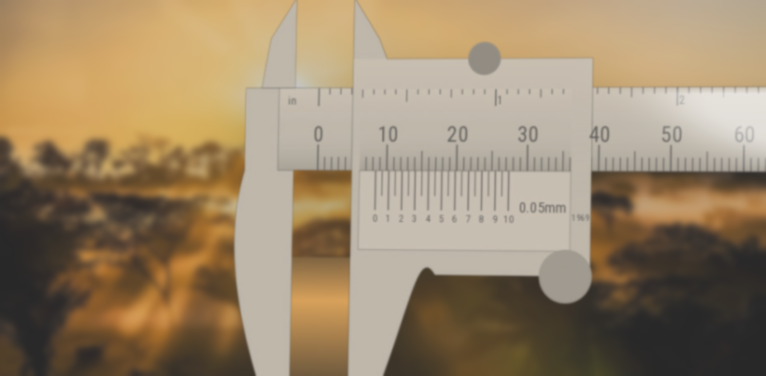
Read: 8.4,mm
